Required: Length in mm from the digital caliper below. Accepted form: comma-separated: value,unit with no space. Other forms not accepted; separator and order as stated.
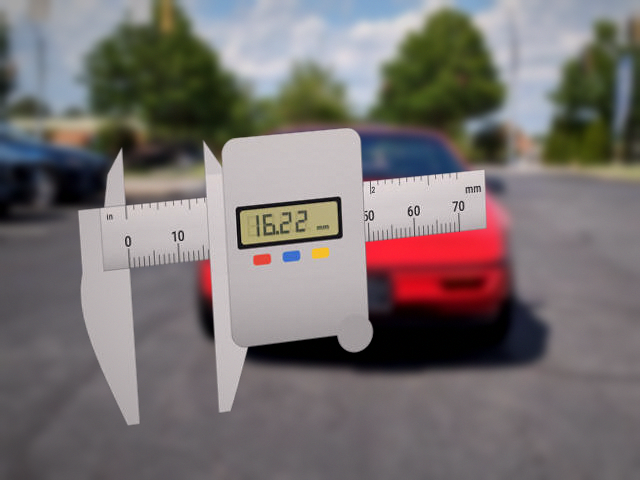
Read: 16.22,mm
